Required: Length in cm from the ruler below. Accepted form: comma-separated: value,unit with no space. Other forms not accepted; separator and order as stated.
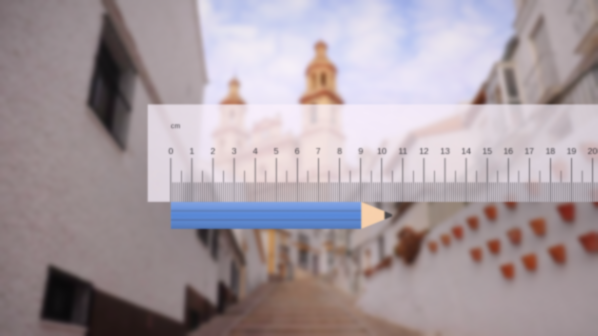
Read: 10.5,cm
